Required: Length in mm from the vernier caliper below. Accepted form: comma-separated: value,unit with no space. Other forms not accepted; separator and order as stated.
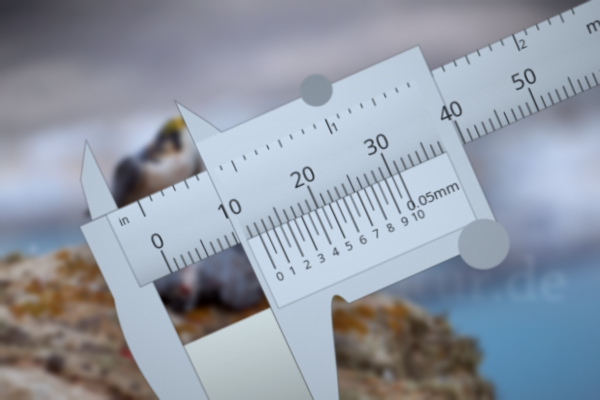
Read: 12.0,mm
